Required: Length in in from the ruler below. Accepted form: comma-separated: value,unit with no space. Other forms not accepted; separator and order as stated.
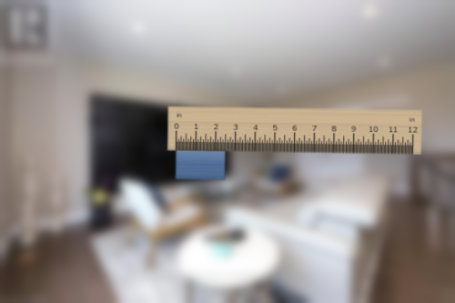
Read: 2.5,in
